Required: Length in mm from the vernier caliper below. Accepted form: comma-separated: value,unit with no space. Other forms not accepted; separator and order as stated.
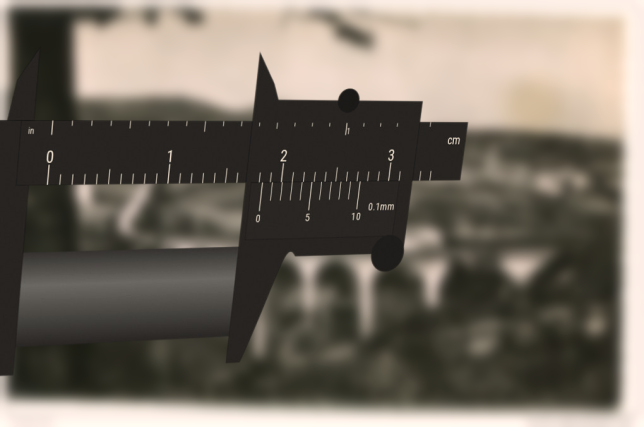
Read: 18.3,mm
